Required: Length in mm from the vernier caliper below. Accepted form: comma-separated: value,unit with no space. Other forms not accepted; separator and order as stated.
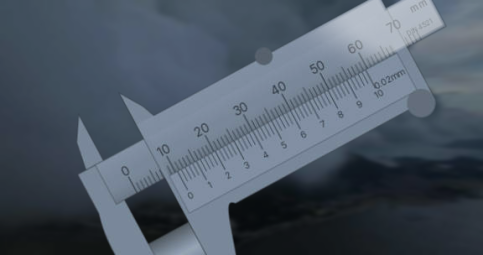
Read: 10.5,mm
